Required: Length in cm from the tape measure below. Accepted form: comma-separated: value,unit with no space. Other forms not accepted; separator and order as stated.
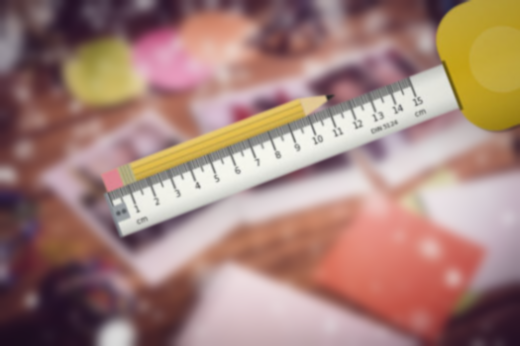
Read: 11.5,cm
